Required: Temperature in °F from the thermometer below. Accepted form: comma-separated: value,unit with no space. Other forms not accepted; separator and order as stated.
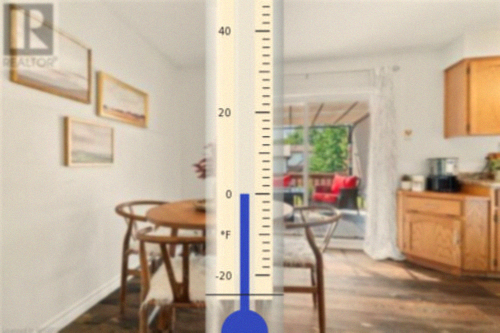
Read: 0,°F
